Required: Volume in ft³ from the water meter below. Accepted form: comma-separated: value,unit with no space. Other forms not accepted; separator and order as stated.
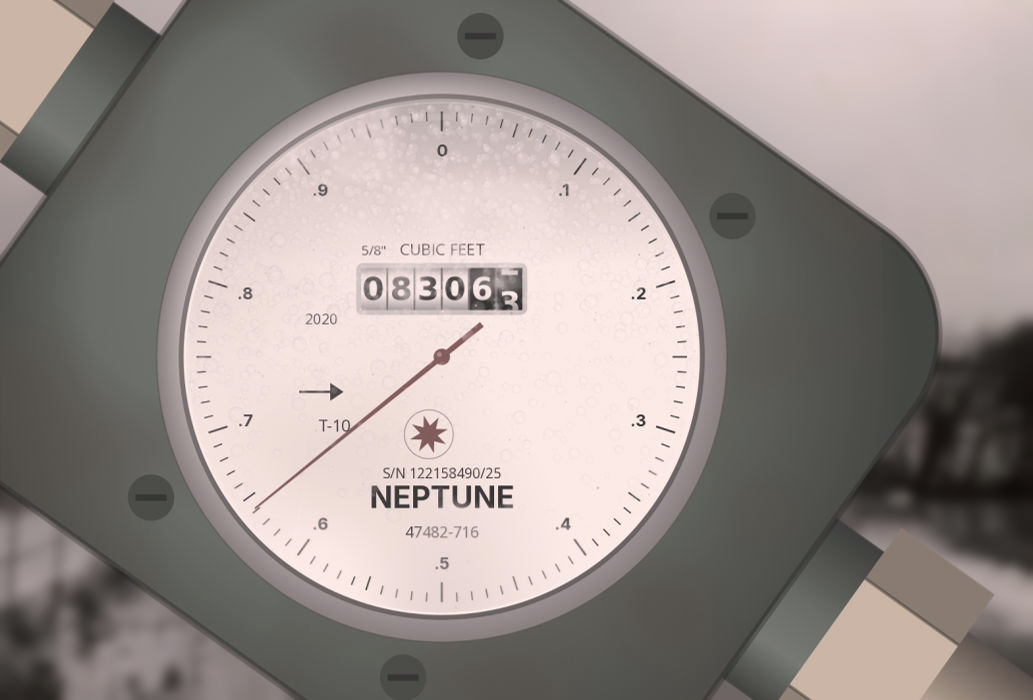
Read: 83062.64,ft³
